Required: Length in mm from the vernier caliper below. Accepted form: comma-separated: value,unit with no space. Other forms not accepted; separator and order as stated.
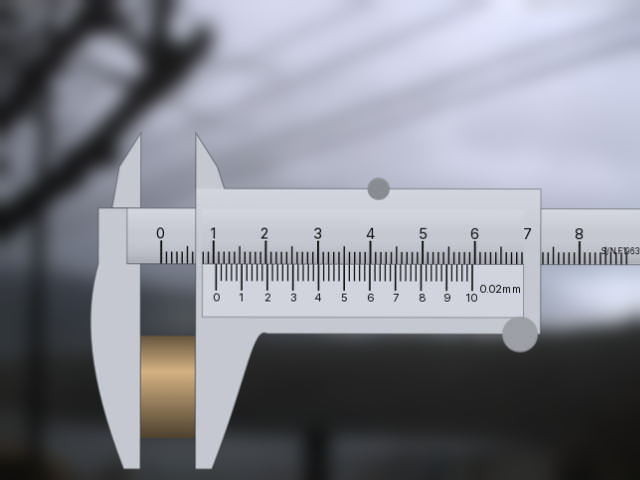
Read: 10.5,mm
